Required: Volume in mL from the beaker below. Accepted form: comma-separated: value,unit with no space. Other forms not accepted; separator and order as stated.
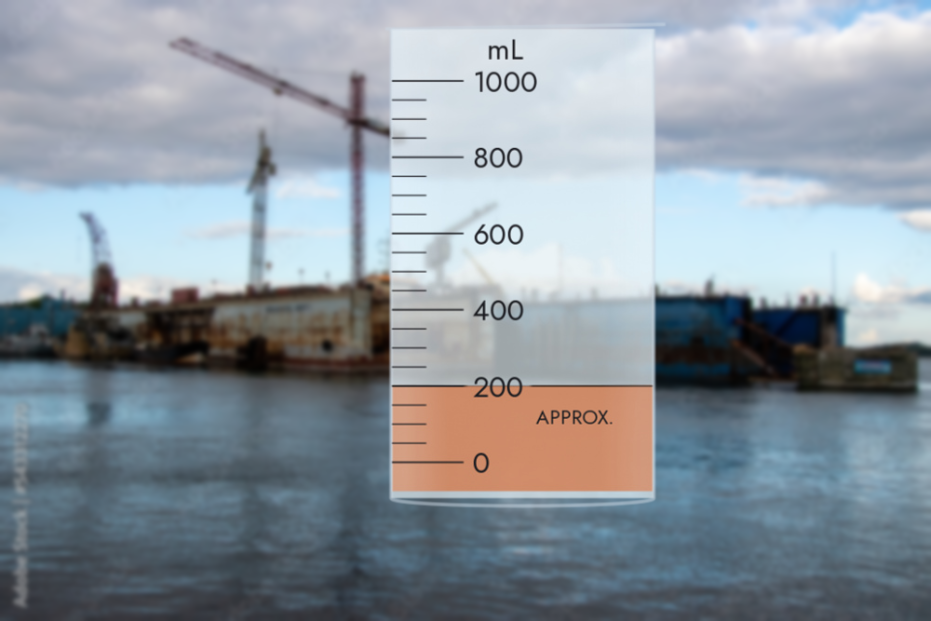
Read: 200,mL
